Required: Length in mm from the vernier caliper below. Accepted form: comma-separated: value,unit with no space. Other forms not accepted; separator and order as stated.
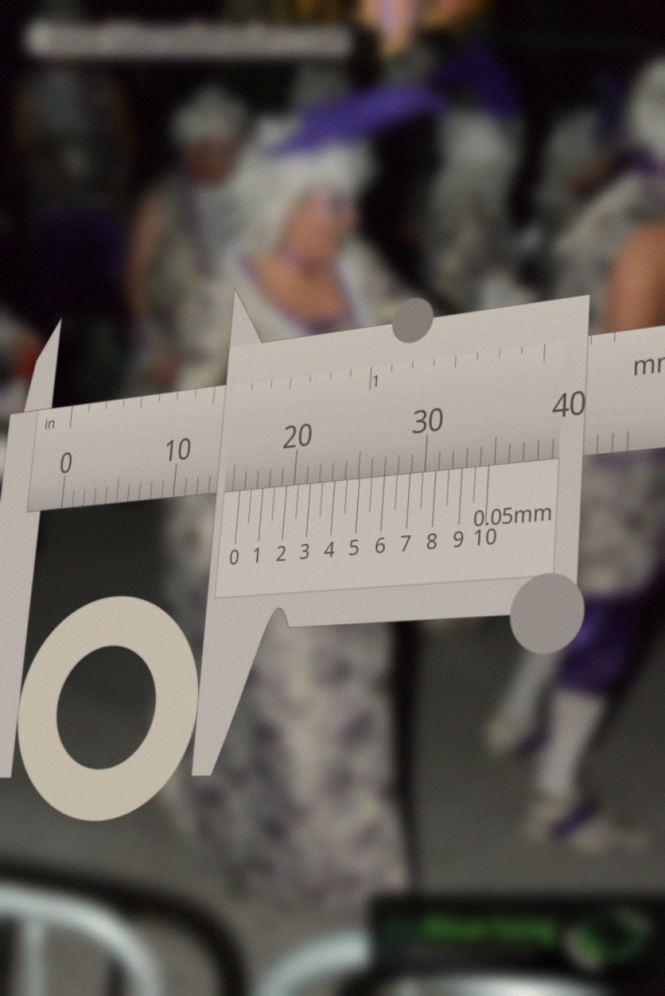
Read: 15.6,mm
